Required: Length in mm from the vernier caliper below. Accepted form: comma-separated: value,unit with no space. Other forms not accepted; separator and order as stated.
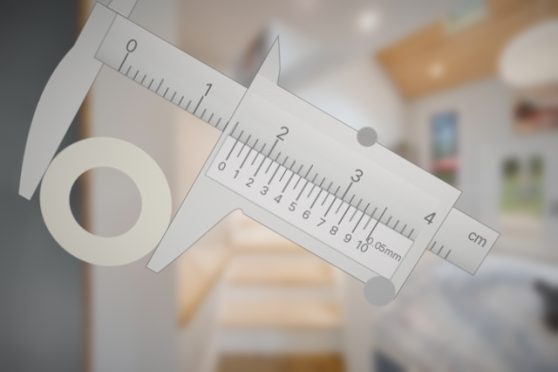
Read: 16.0,mm
